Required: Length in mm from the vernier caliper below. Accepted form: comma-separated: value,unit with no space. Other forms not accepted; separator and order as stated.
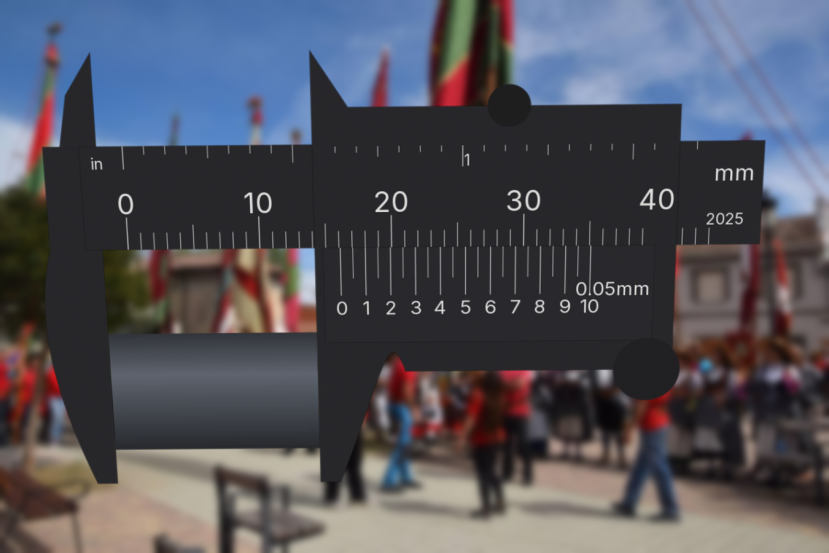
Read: 16.1,mm
